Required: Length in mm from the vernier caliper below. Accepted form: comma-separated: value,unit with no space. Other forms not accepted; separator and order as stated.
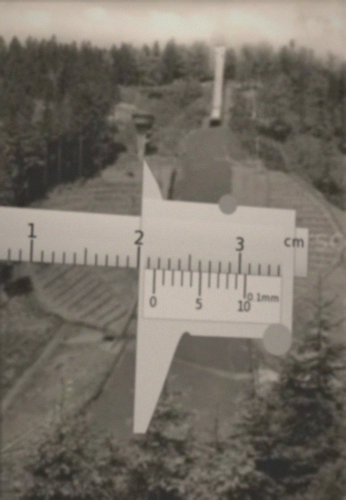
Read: 21.6,mm
